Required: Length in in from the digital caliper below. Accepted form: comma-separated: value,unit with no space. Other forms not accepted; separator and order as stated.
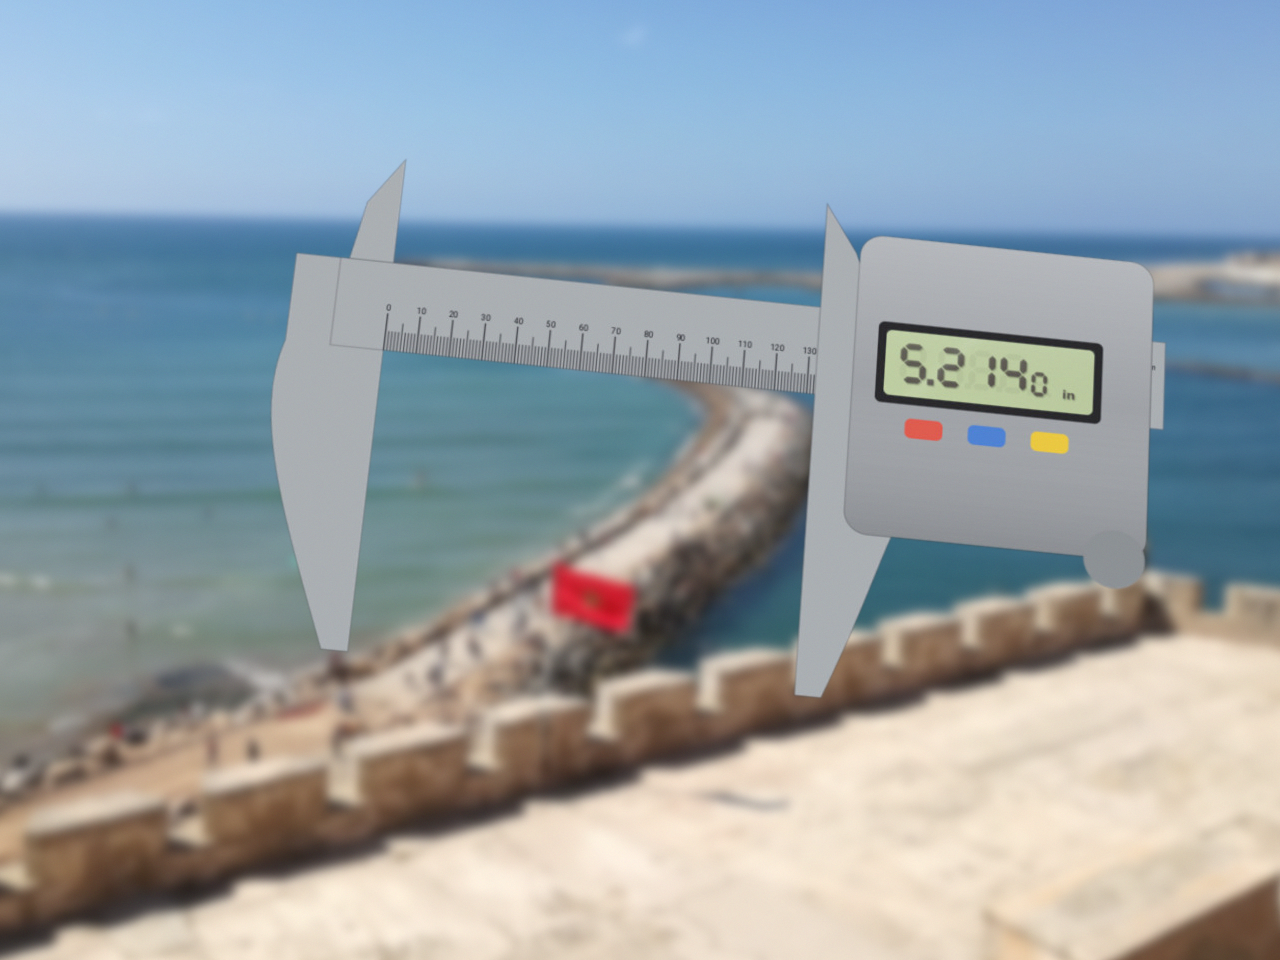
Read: 5.2140,in
